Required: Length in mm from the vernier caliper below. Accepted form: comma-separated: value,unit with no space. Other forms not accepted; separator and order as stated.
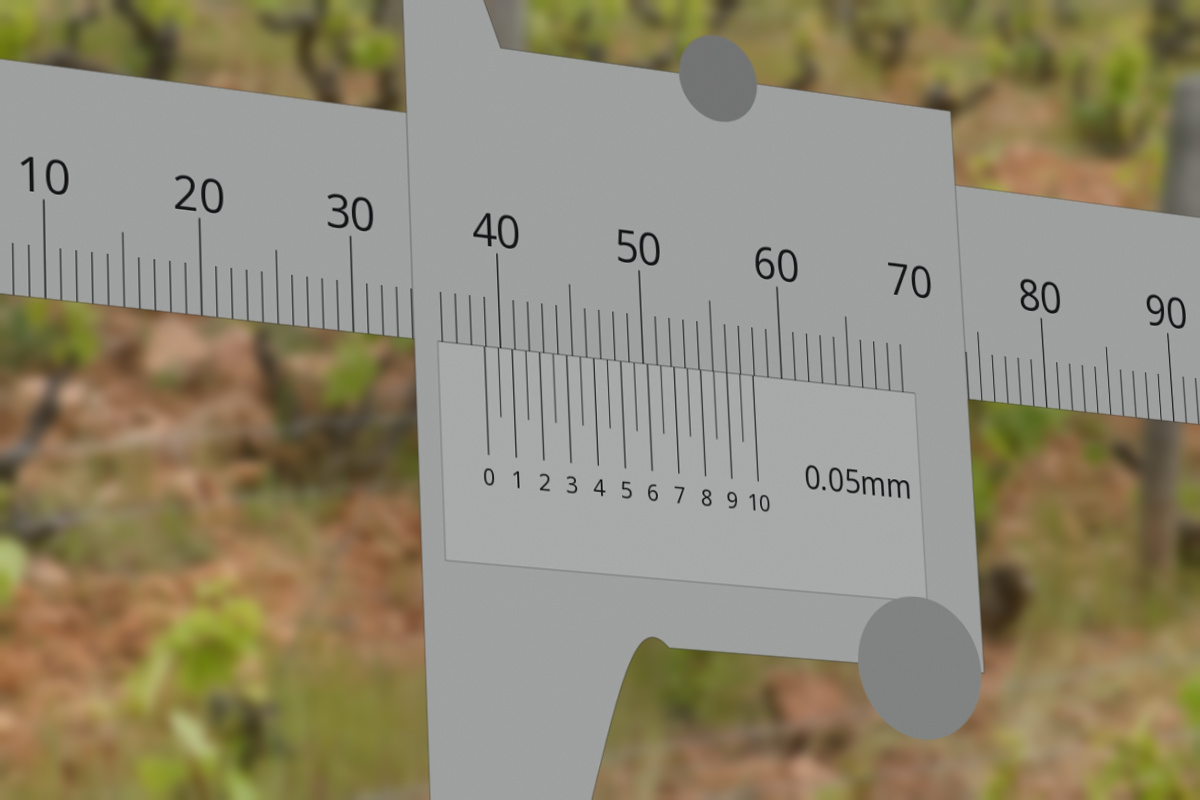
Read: 38.9,mm
